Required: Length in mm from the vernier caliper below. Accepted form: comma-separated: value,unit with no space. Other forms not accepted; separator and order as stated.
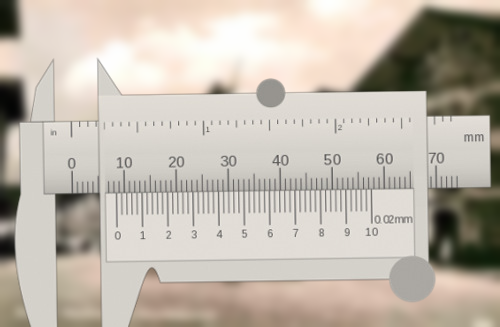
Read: 8.5,mm
